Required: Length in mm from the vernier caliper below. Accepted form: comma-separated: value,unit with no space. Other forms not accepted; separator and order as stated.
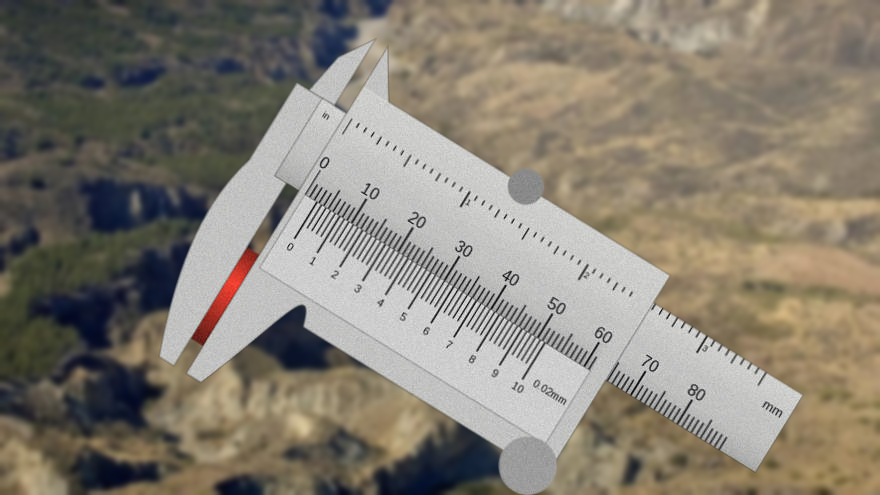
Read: 2.6,mm
